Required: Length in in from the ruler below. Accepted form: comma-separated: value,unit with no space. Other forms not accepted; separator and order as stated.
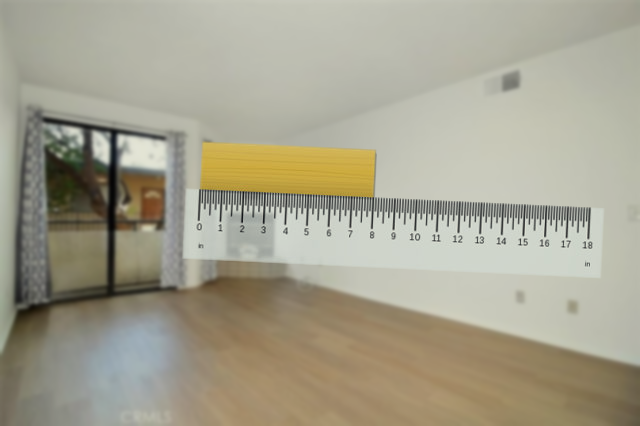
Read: 8,in
